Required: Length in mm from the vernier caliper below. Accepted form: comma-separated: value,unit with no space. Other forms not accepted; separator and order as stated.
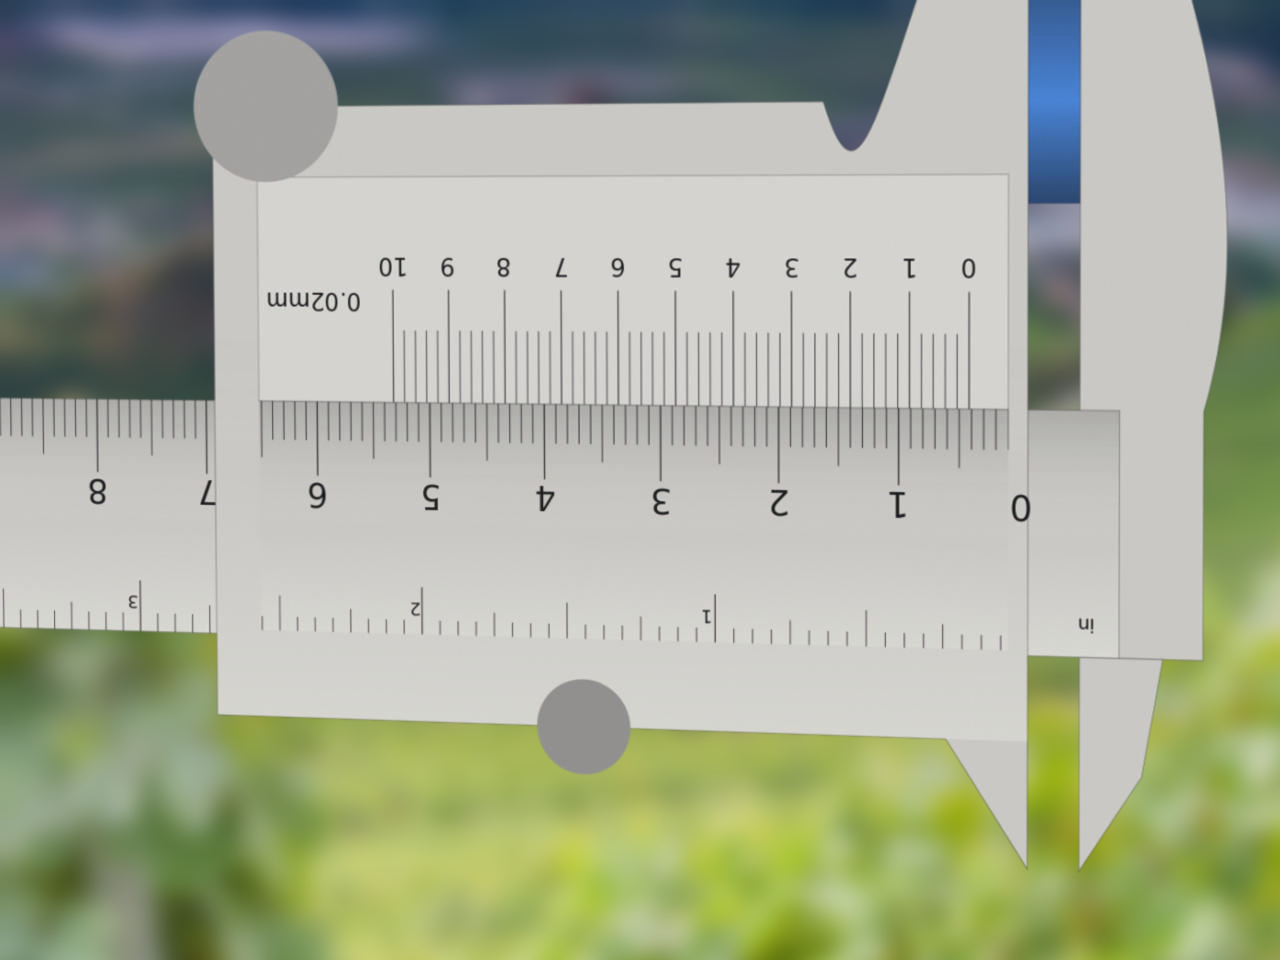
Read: 4.2,mm
